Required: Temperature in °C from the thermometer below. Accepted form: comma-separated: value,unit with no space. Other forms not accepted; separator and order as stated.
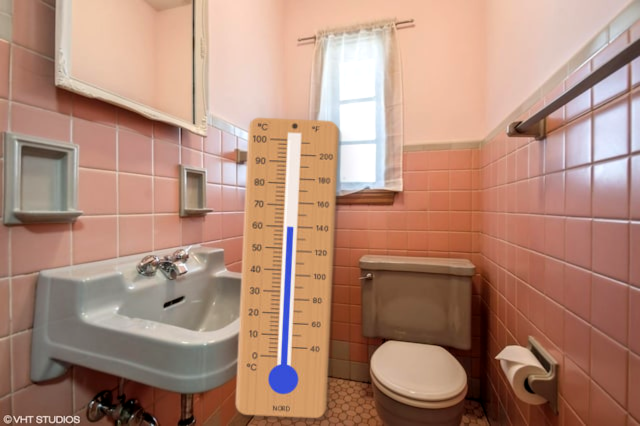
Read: 60,°C
